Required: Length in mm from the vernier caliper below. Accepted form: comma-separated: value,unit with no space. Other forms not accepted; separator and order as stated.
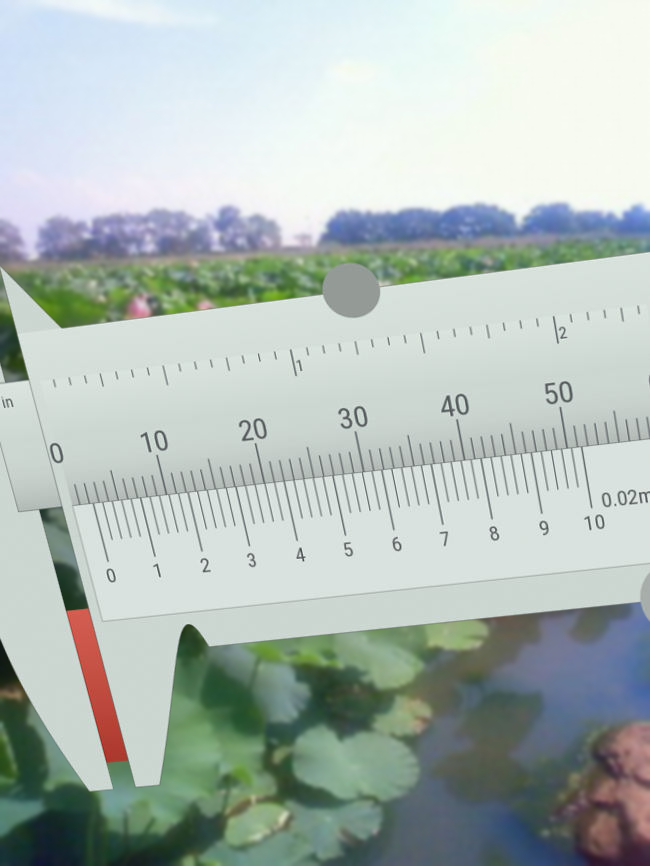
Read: 2.4,mm
